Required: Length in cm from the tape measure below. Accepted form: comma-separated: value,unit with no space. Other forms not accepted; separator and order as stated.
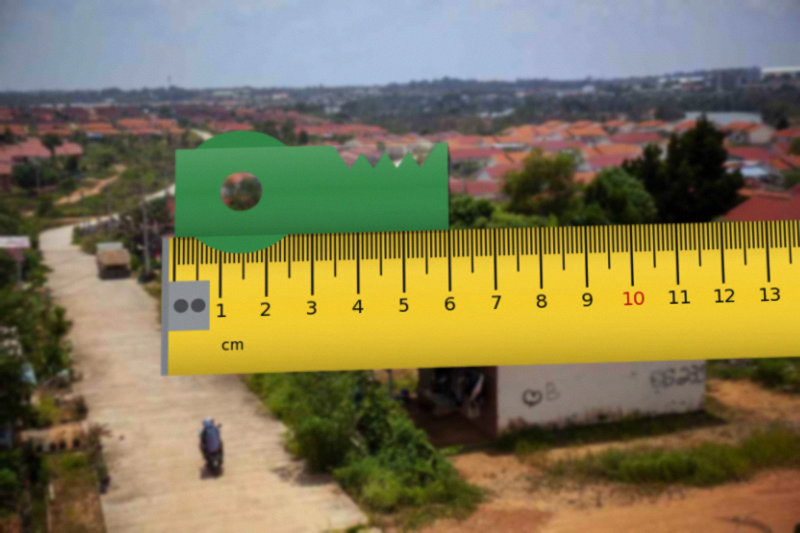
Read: 6,cm
